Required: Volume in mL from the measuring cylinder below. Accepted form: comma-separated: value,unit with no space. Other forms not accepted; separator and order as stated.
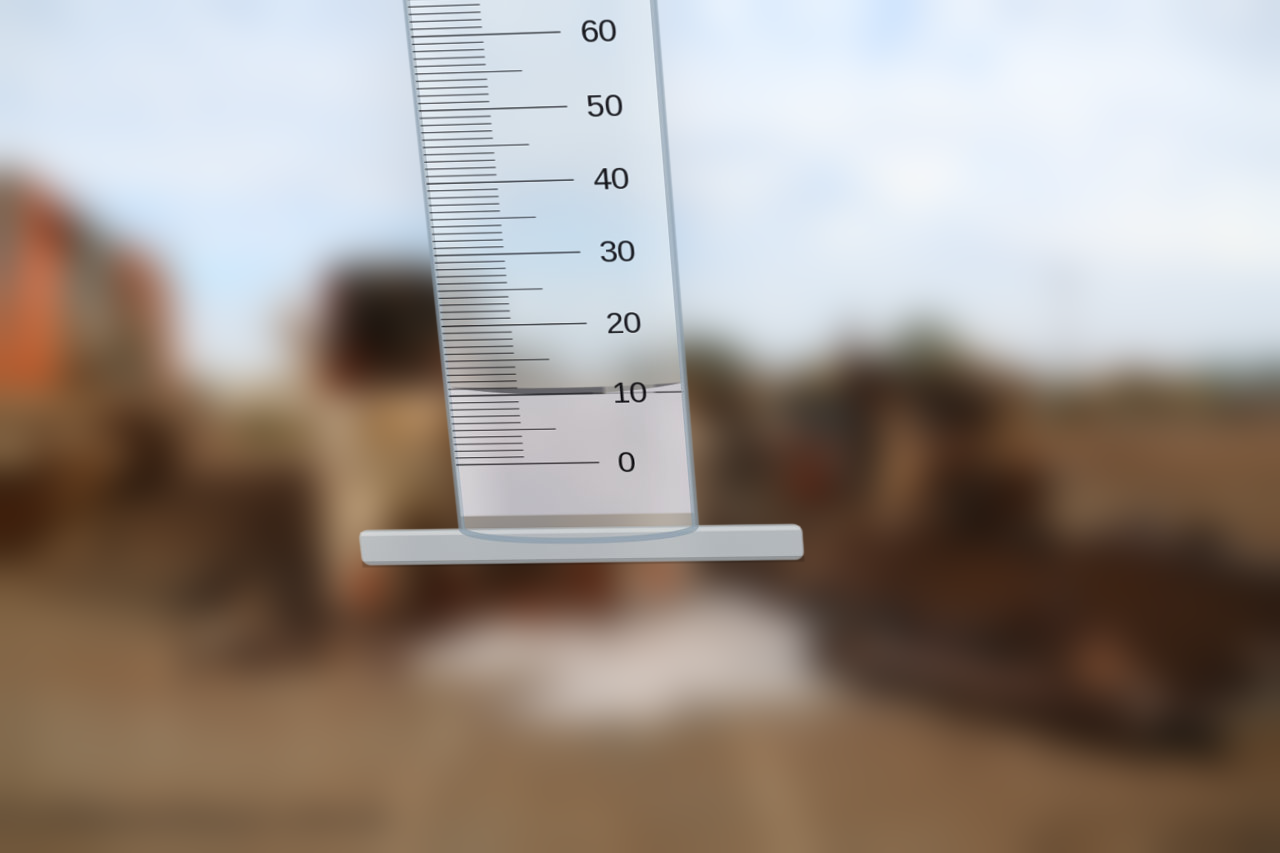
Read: 10,mL
